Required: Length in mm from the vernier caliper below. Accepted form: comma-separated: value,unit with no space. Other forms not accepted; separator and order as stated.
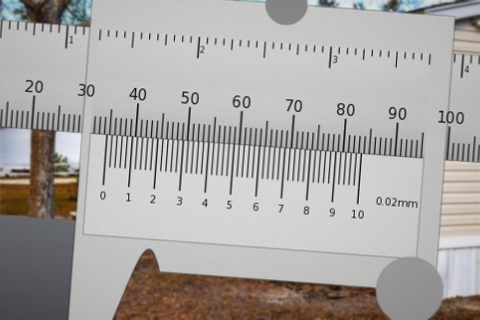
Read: 34.5,mm
